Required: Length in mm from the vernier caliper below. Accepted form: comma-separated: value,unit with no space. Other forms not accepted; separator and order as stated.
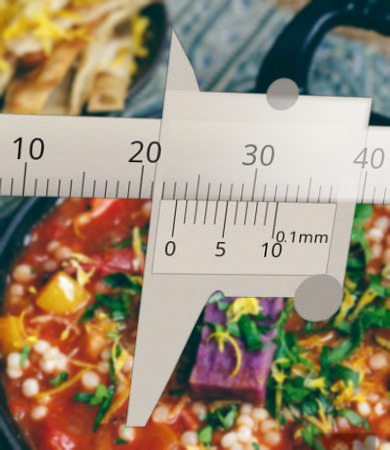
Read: 23.3,mm
